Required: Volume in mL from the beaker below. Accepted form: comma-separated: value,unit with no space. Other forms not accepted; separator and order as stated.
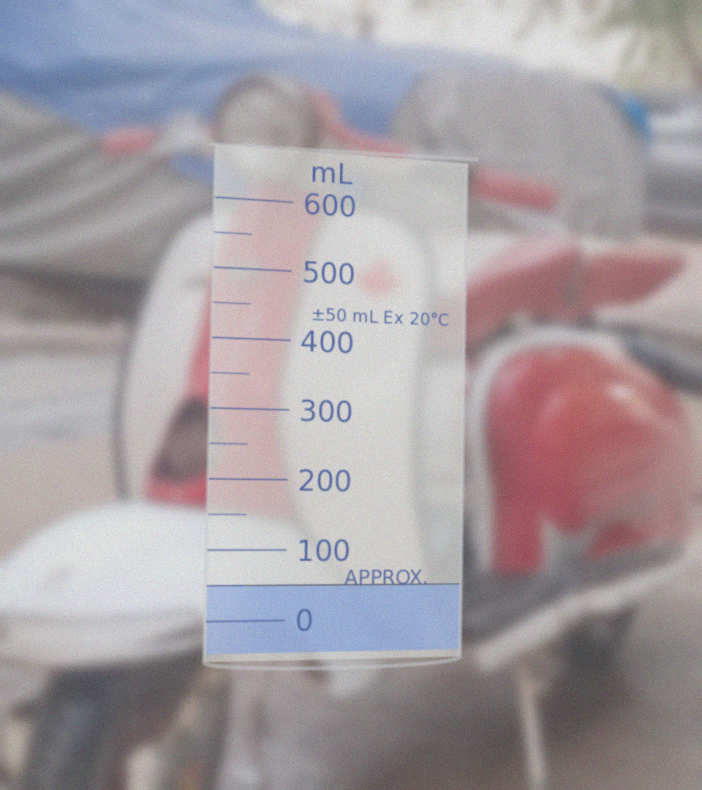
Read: 50,mL
